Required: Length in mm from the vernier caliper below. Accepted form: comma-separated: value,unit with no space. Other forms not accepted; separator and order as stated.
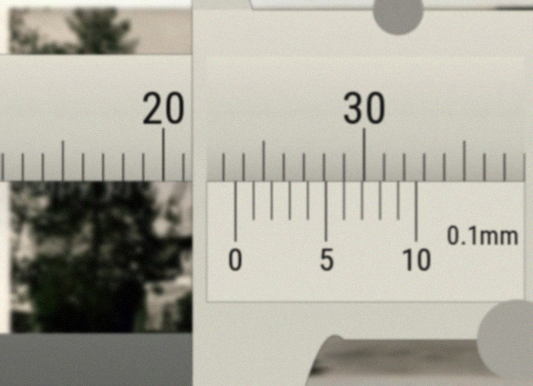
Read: 23.6,mm
